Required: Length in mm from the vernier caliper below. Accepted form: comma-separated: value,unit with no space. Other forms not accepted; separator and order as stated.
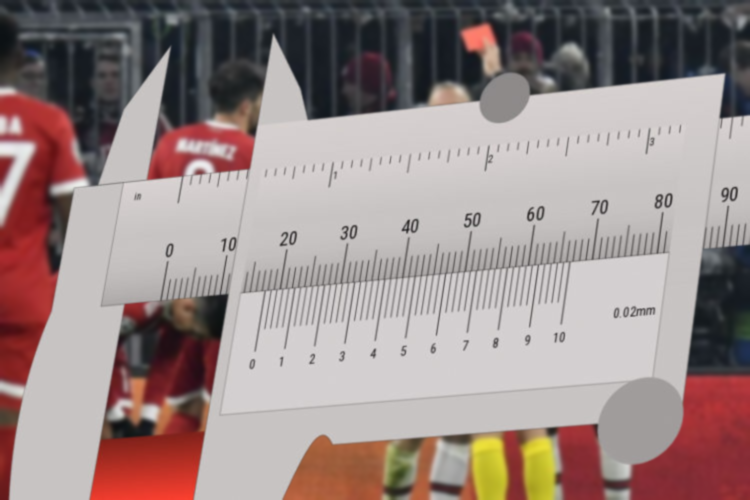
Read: 17.5,mm
